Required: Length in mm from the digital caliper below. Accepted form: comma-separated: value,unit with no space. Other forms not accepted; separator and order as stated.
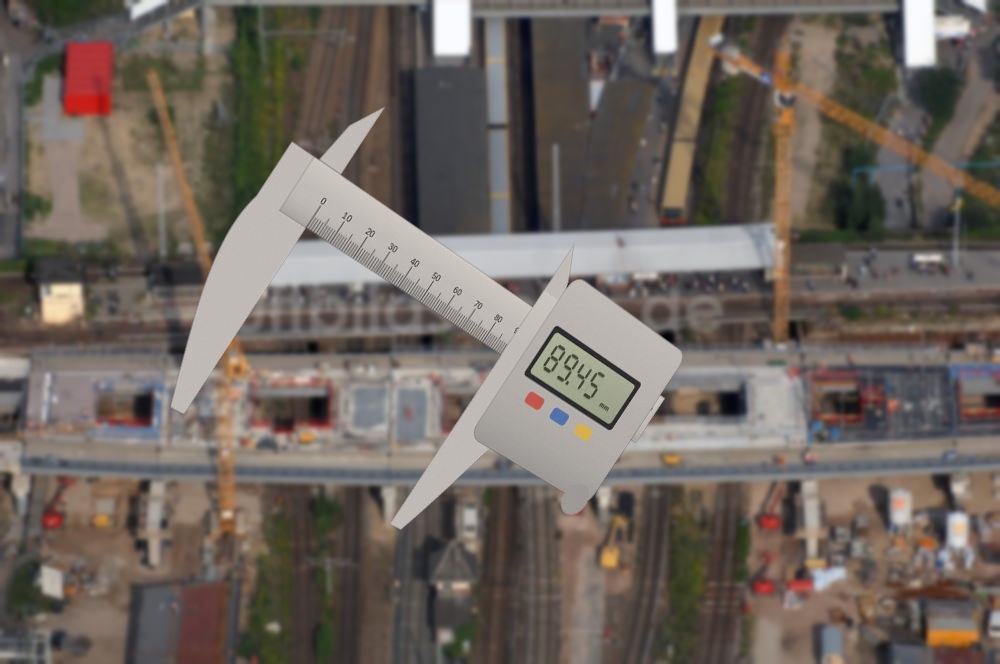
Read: 89.45,mm
